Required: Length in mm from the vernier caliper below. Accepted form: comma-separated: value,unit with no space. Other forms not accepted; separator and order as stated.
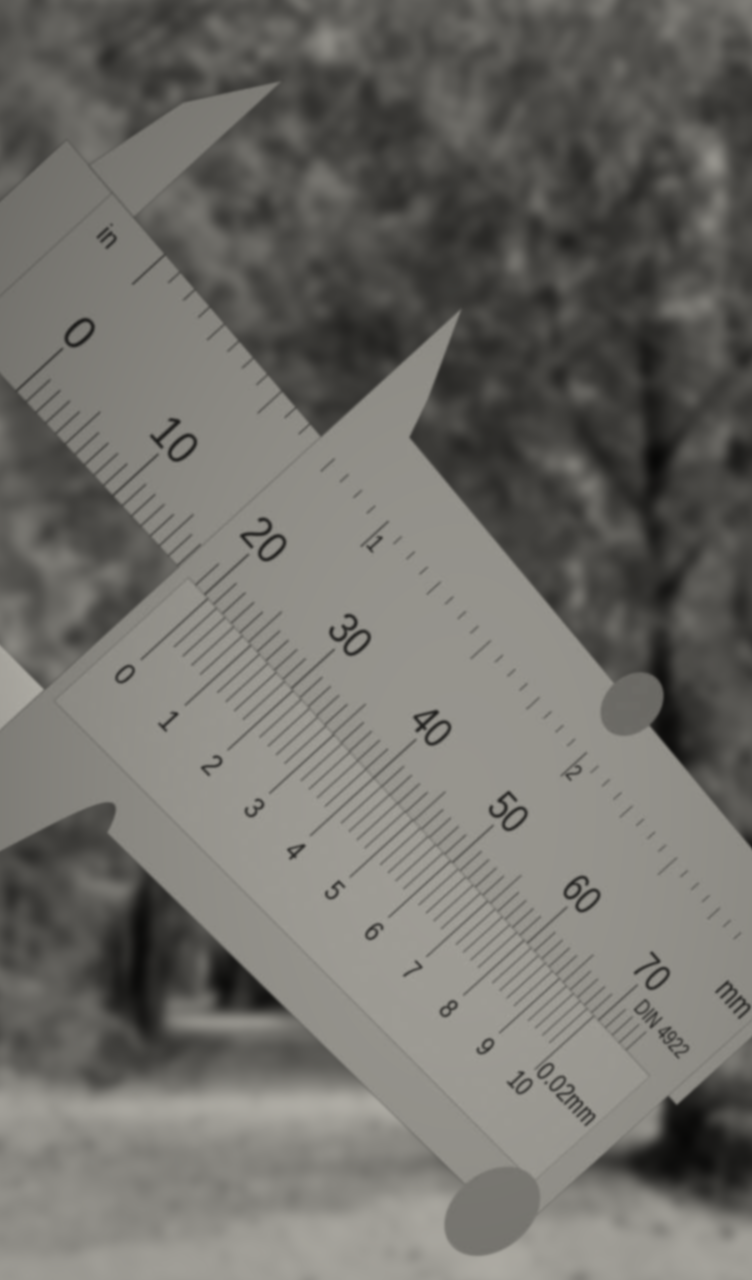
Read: 20.4,mm
